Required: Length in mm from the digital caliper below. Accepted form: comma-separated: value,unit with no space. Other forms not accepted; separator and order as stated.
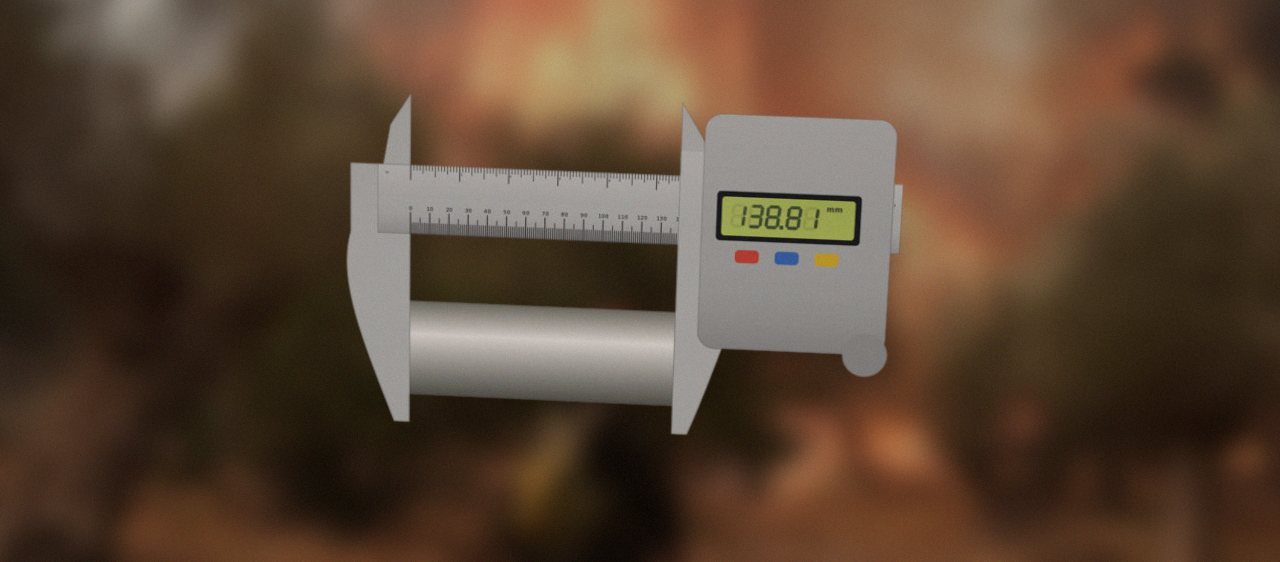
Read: 138.81,mm
